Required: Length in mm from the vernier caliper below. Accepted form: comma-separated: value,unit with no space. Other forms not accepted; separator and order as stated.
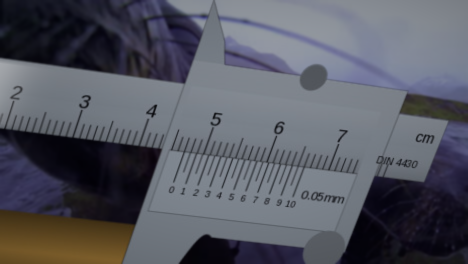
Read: 47.0,mm
